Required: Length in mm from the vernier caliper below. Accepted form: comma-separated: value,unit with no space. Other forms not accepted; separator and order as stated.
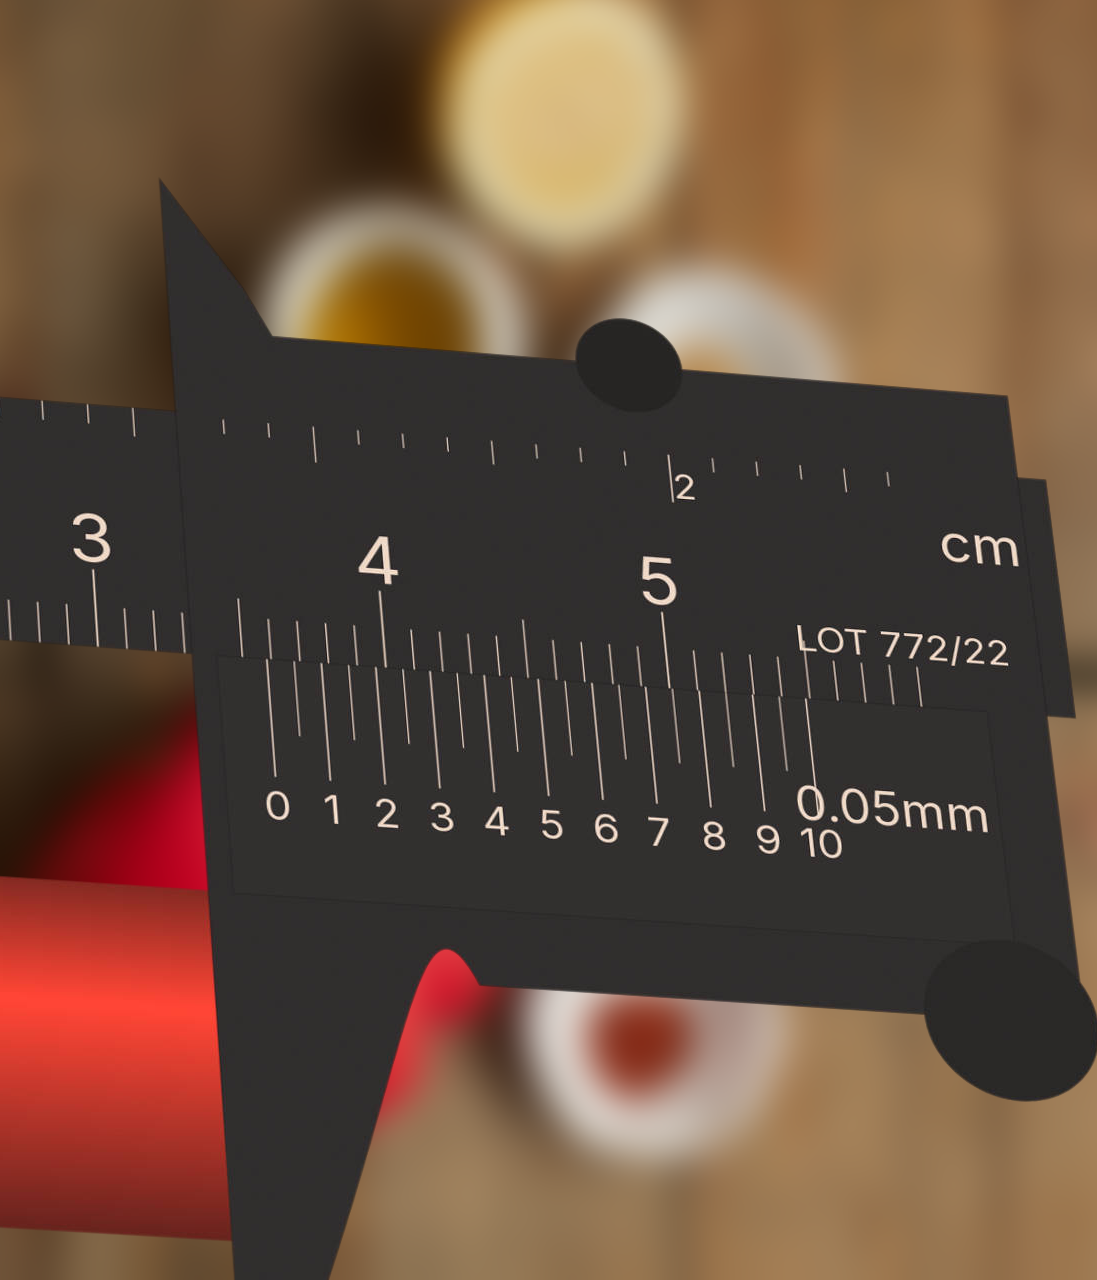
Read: 35.85,mm
